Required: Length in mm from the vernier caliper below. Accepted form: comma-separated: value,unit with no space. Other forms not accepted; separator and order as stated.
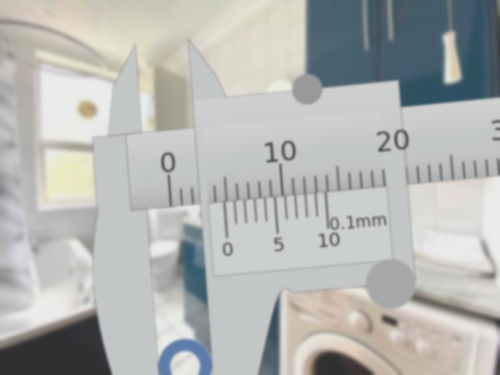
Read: 4.8,mm
